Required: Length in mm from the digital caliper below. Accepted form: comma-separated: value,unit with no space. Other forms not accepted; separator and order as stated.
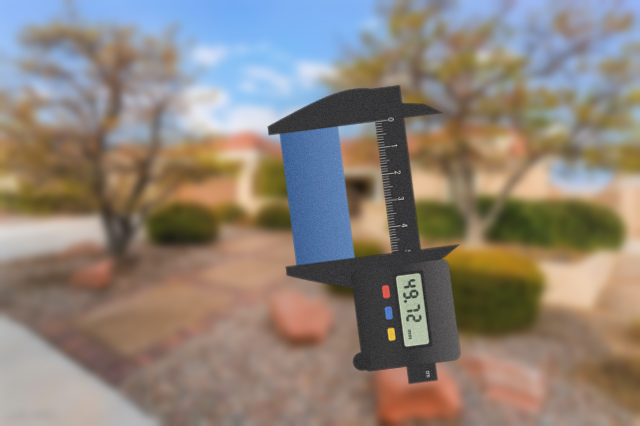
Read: 49.72,mm
